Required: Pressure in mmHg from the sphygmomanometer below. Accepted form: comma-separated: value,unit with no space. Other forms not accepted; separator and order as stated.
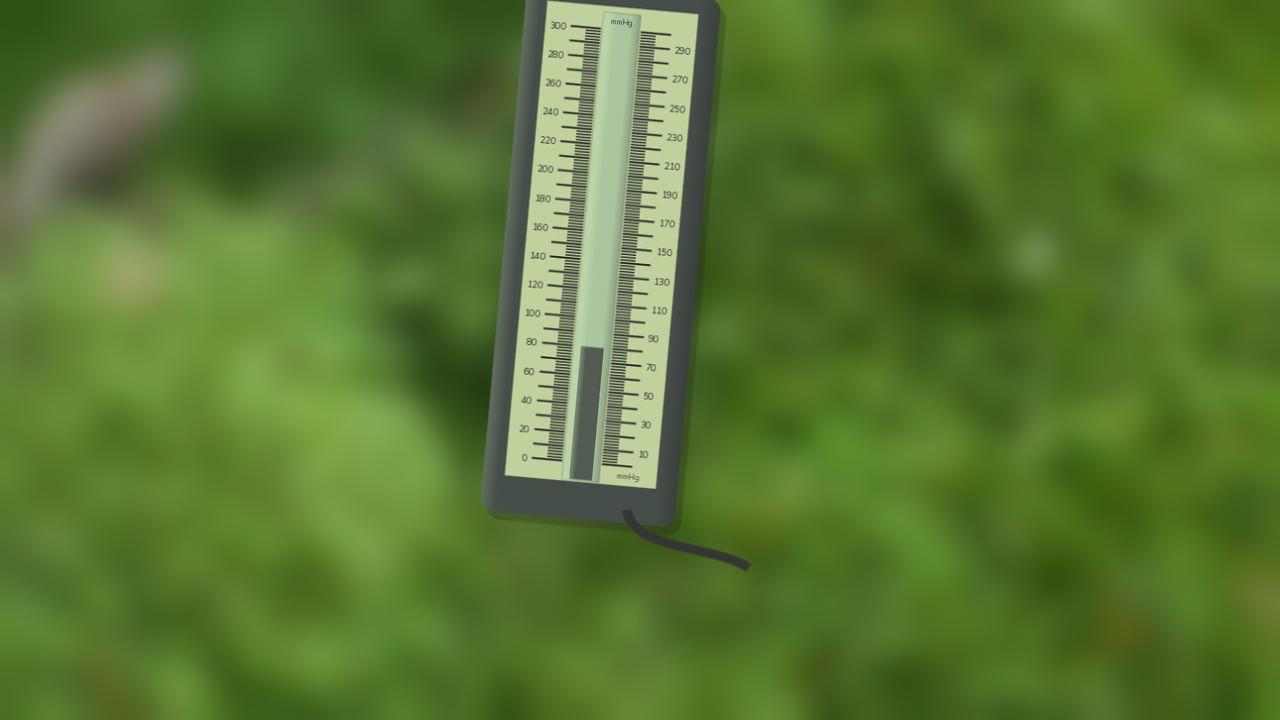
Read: 80,mmHg
